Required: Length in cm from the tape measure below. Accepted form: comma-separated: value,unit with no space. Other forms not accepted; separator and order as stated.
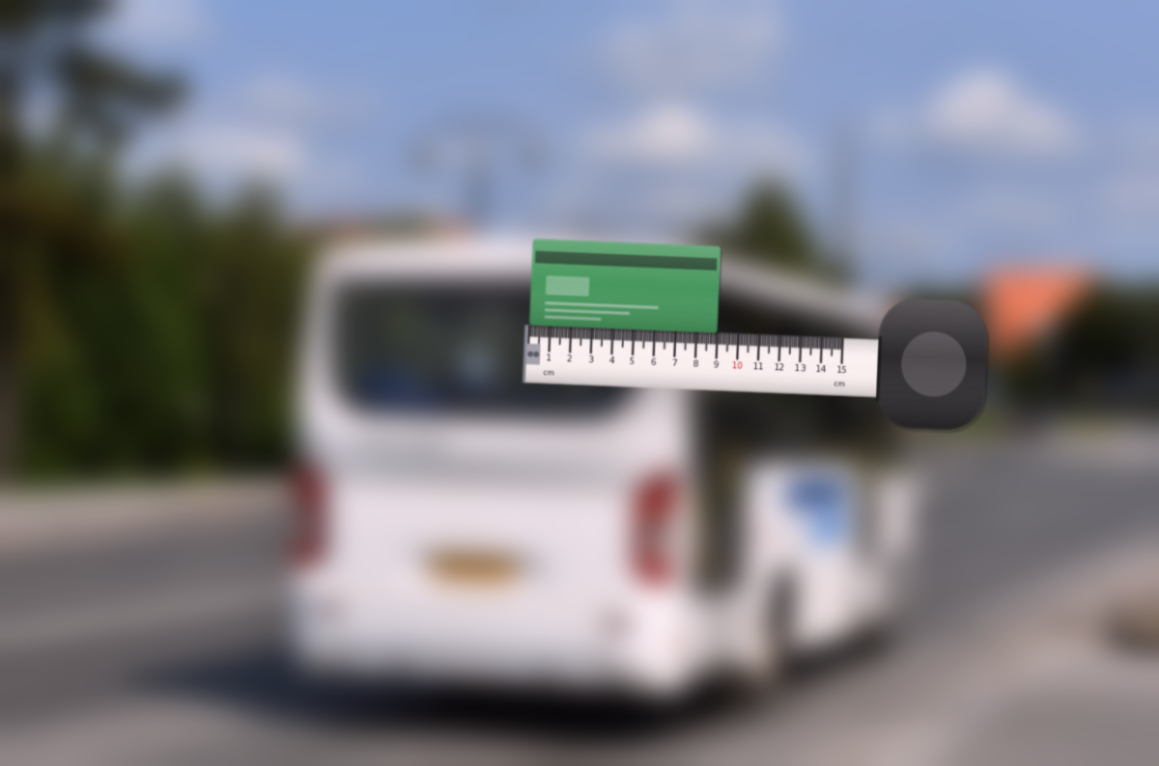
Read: 9,cm
